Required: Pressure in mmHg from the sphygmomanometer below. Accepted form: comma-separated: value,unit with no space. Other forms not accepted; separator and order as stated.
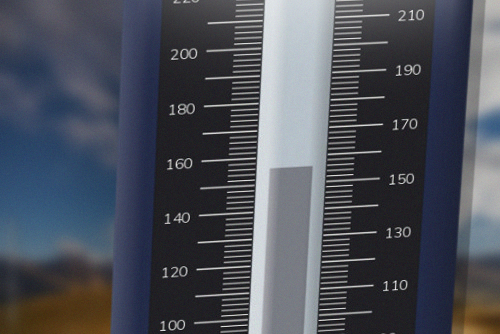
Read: 156,mmHg
